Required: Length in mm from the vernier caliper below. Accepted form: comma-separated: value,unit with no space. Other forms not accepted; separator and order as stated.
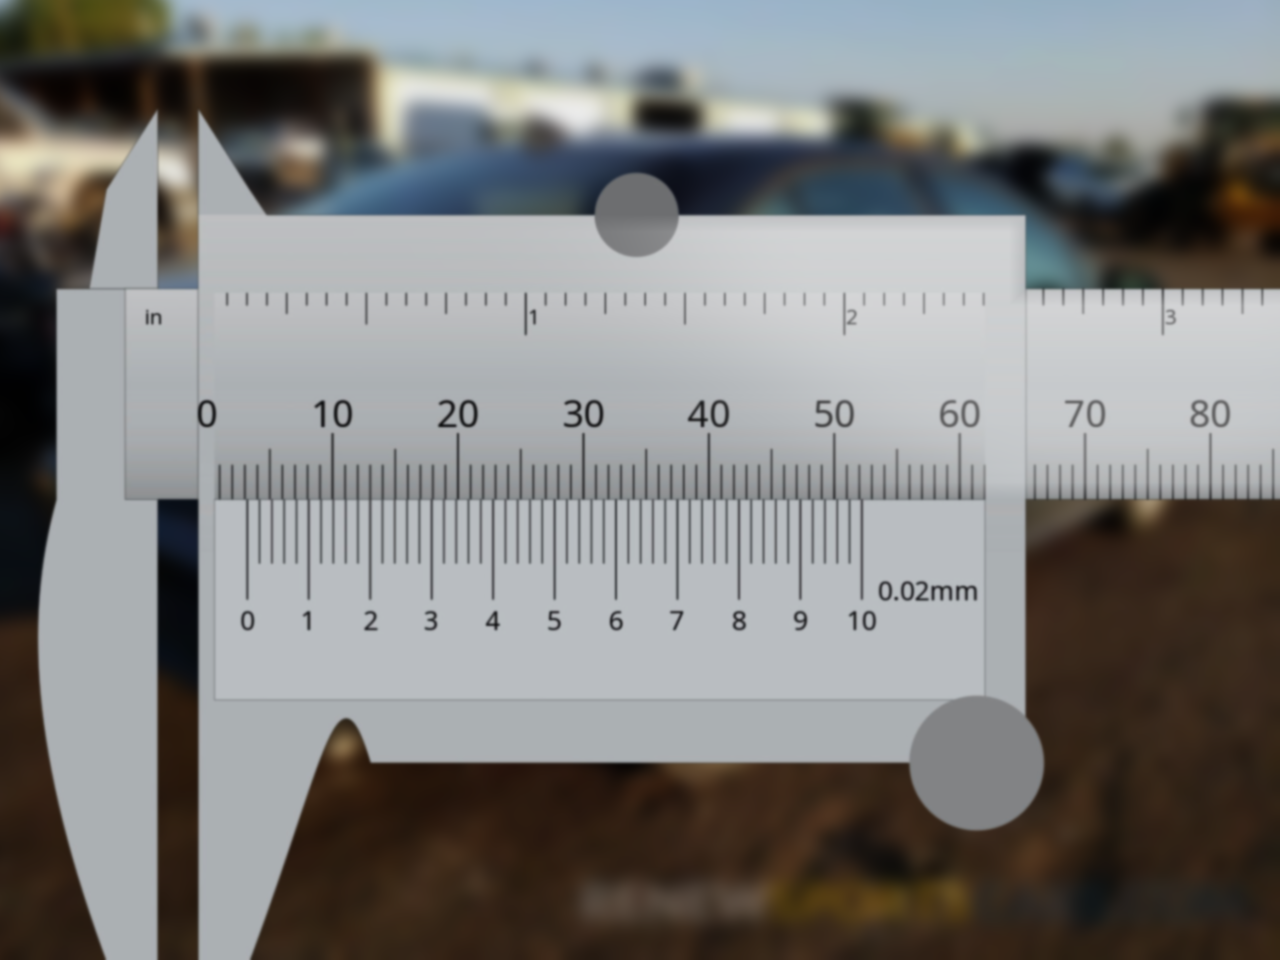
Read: 3.2,mm
